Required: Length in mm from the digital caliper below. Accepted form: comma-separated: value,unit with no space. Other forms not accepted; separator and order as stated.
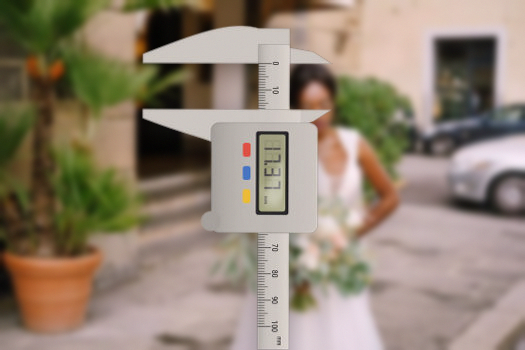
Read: 17.37,mm
